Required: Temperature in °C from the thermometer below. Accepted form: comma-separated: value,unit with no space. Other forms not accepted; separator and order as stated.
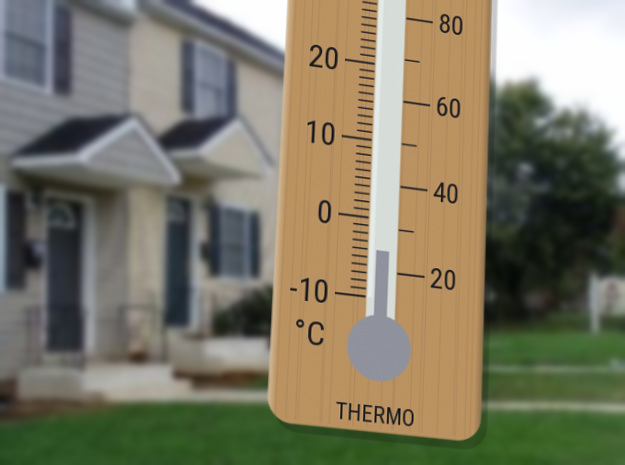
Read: -4,°C
